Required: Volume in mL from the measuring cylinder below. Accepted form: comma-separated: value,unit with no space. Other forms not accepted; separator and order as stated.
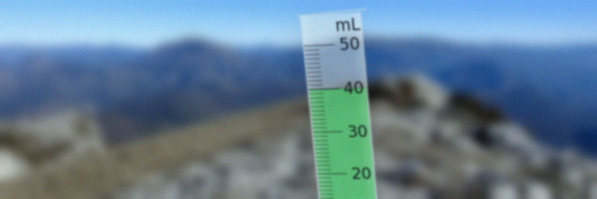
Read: 40,mL
